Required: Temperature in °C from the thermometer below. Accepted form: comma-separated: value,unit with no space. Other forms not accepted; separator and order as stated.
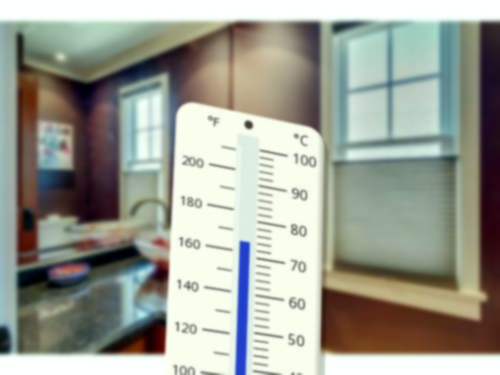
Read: 74,°C
